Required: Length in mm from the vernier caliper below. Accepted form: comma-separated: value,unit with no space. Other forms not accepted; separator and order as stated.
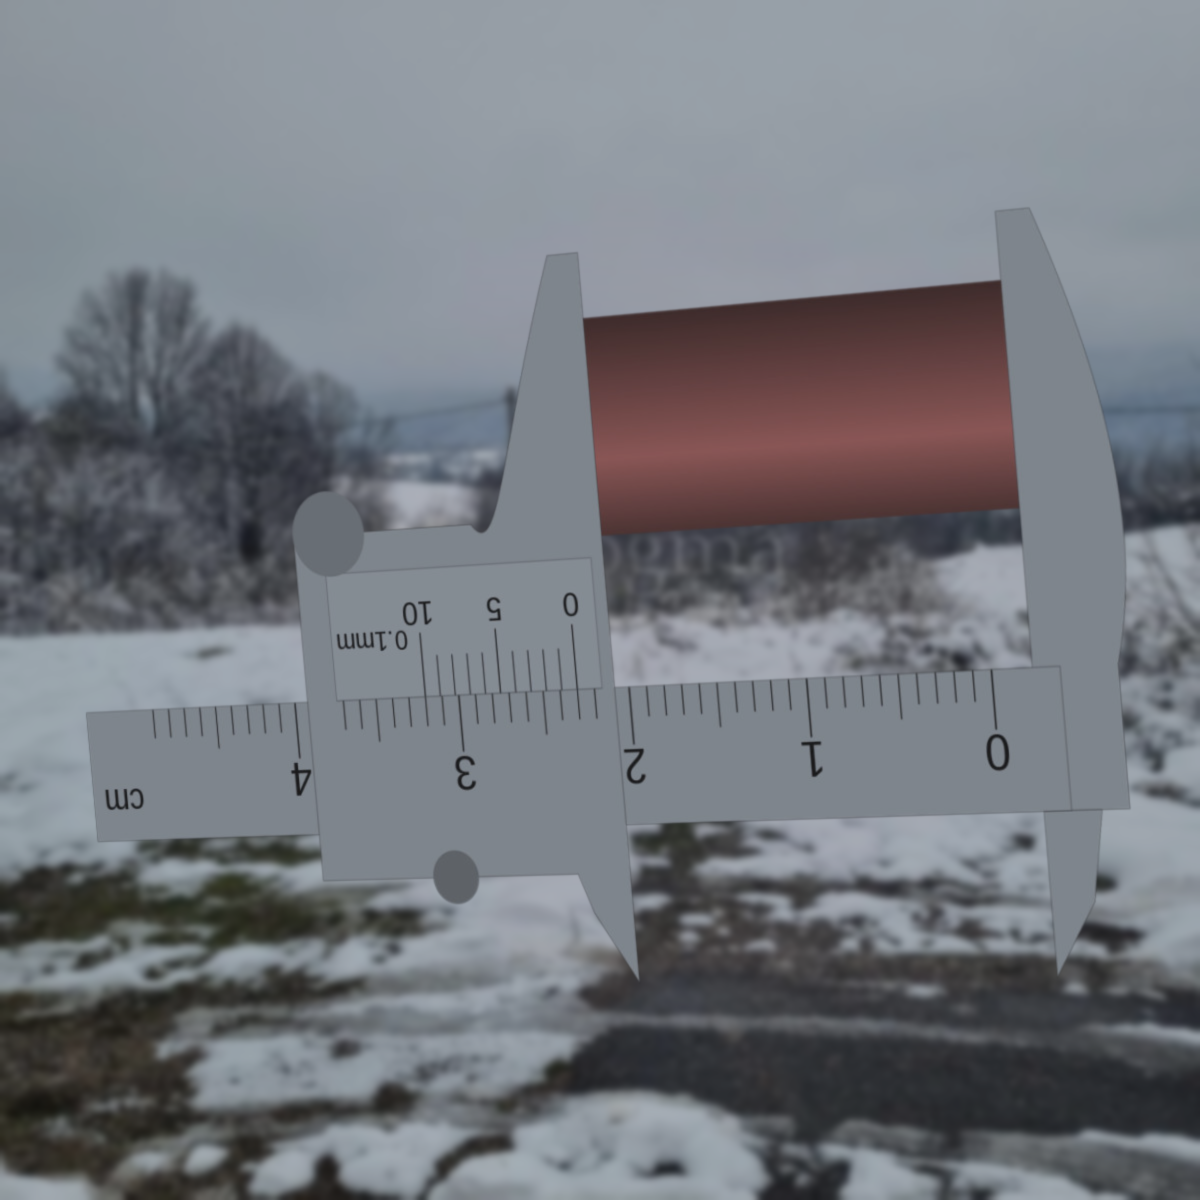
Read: 23.0,mm
